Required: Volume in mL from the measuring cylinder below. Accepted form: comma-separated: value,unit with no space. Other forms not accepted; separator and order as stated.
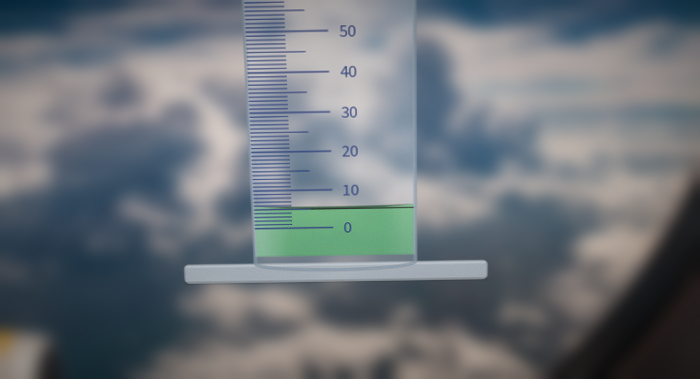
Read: 5,mL
